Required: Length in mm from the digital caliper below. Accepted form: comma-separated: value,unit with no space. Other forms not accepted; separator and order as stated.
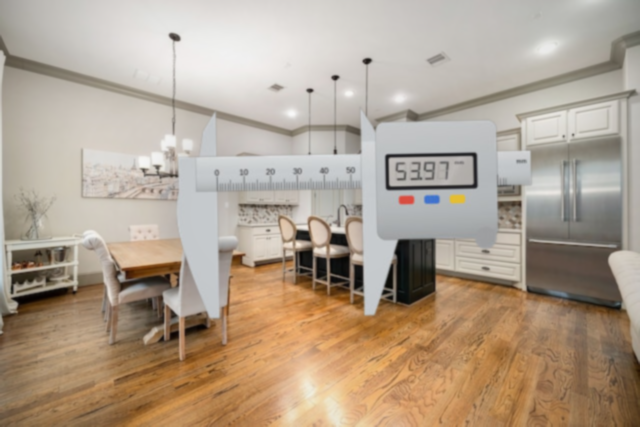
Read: 53.97,mm
